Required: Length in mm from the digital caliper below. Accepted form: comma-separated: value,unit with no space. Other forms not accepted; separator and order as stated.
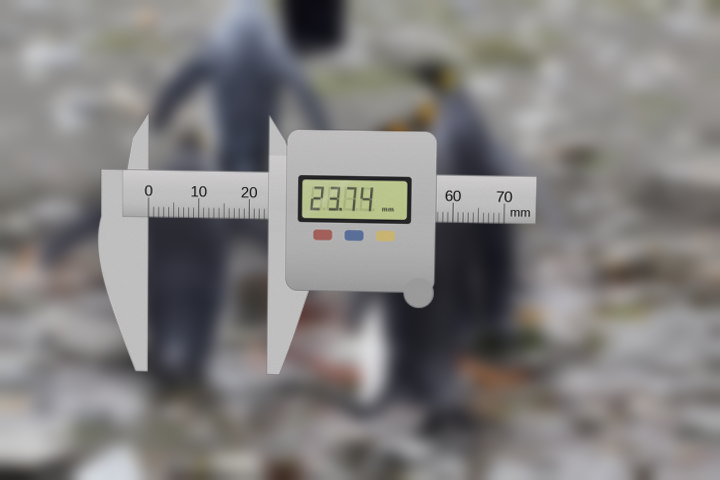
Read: 23.74,mm
